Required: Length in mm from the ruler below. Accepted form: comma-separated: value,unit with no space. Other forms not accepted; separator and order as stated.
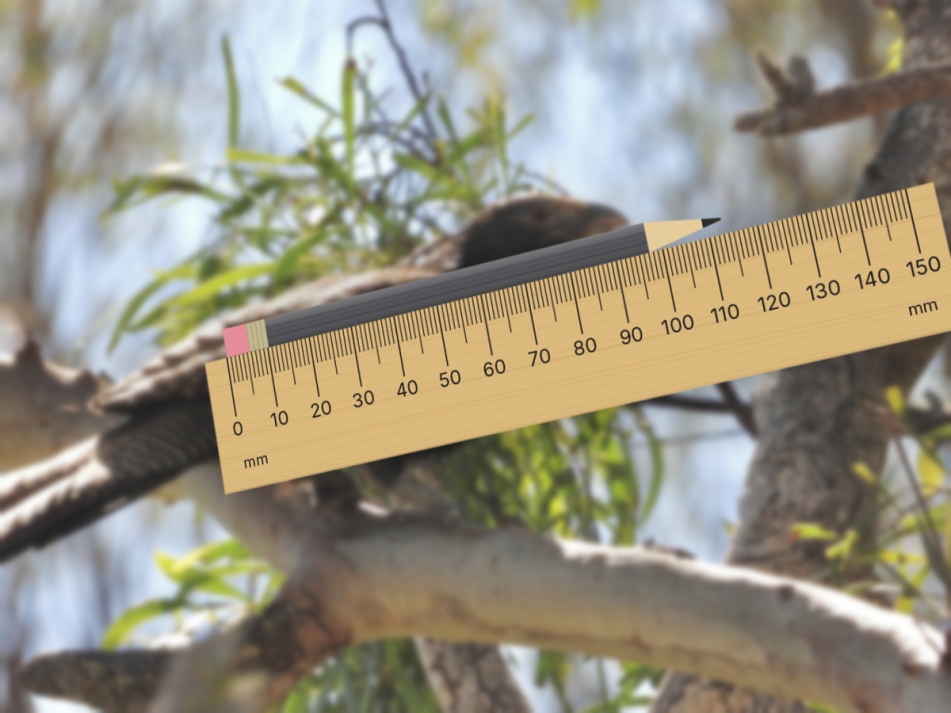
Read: 113,mm
